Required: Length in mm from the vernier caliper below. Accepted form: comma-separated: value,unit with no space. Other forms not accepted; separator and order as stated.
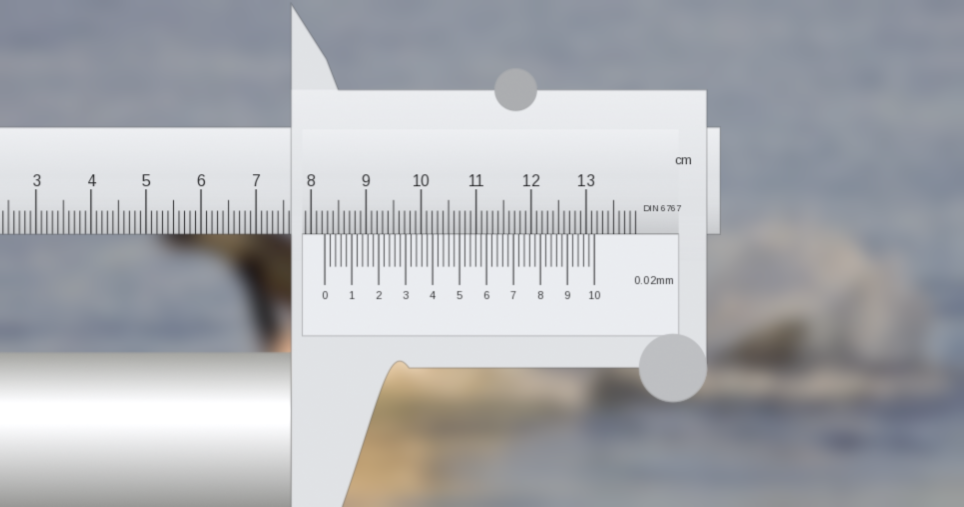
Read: 82.5,mm
